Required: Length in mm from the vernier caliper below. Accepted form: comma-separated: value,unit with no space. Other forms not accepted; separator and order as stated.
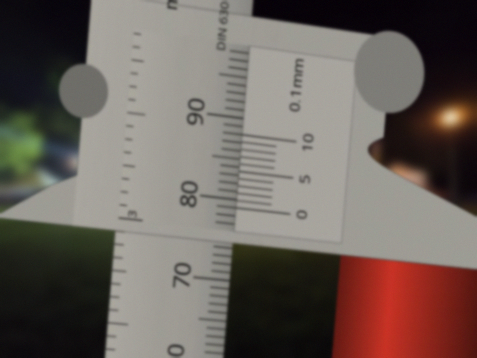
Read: 79.0,mm
